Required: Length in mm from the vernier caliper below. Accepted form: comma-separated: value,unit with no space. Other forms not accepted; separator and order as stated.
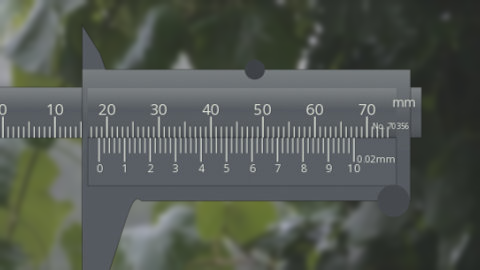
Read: 18.5,mm
